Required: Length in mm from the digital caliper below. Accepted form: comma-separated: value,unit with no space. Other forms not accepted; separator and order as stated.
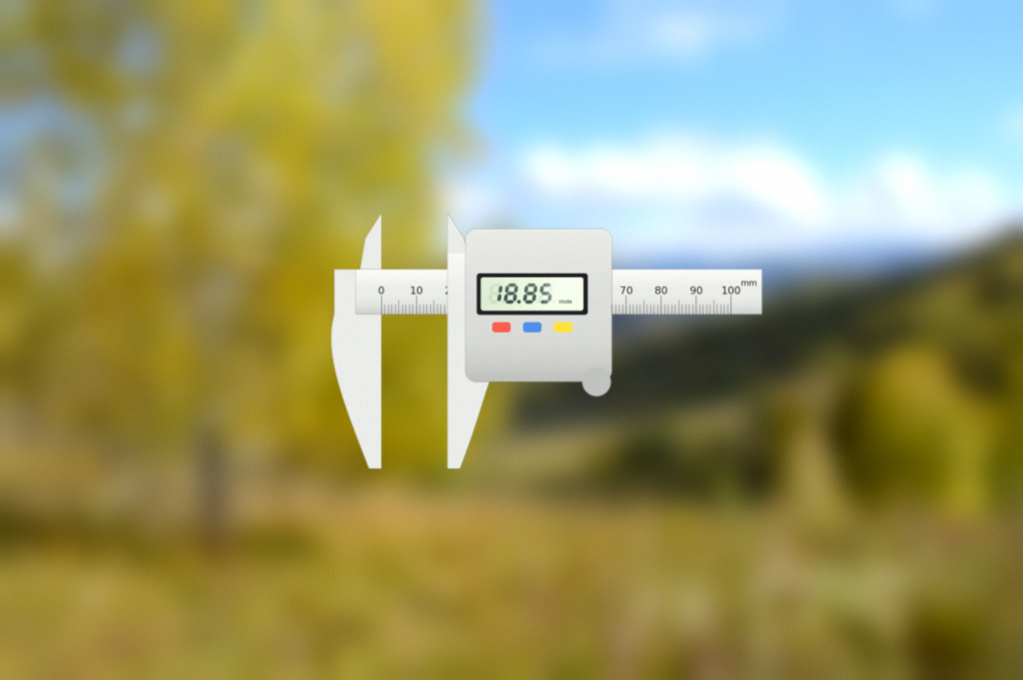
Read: 18.85,mm
